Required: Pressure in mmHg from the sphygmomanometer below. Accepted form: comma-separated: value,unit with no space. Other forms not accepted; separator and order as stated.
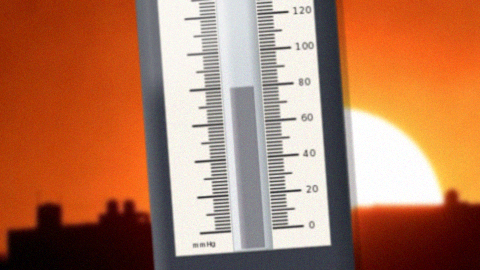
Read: 80,mmHg
